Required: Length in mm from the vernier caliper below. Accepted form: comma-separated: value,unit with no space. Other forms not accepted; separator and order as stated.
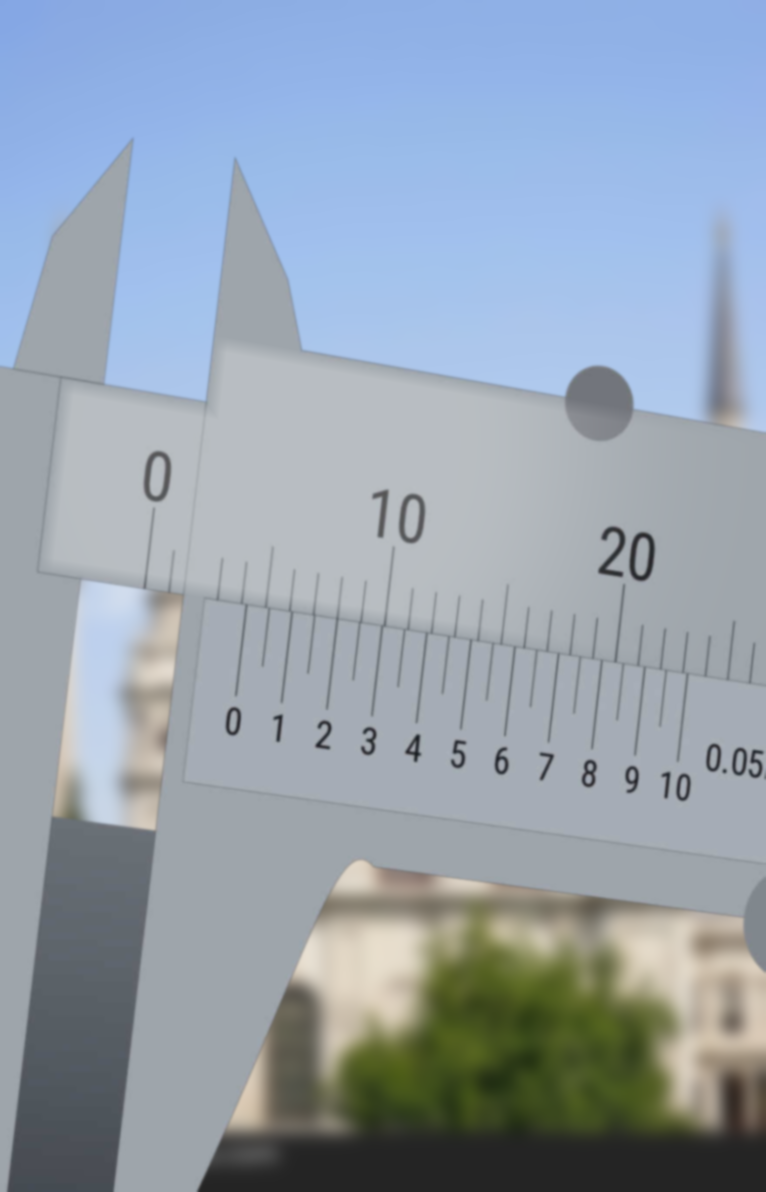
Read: 4.2,mm
